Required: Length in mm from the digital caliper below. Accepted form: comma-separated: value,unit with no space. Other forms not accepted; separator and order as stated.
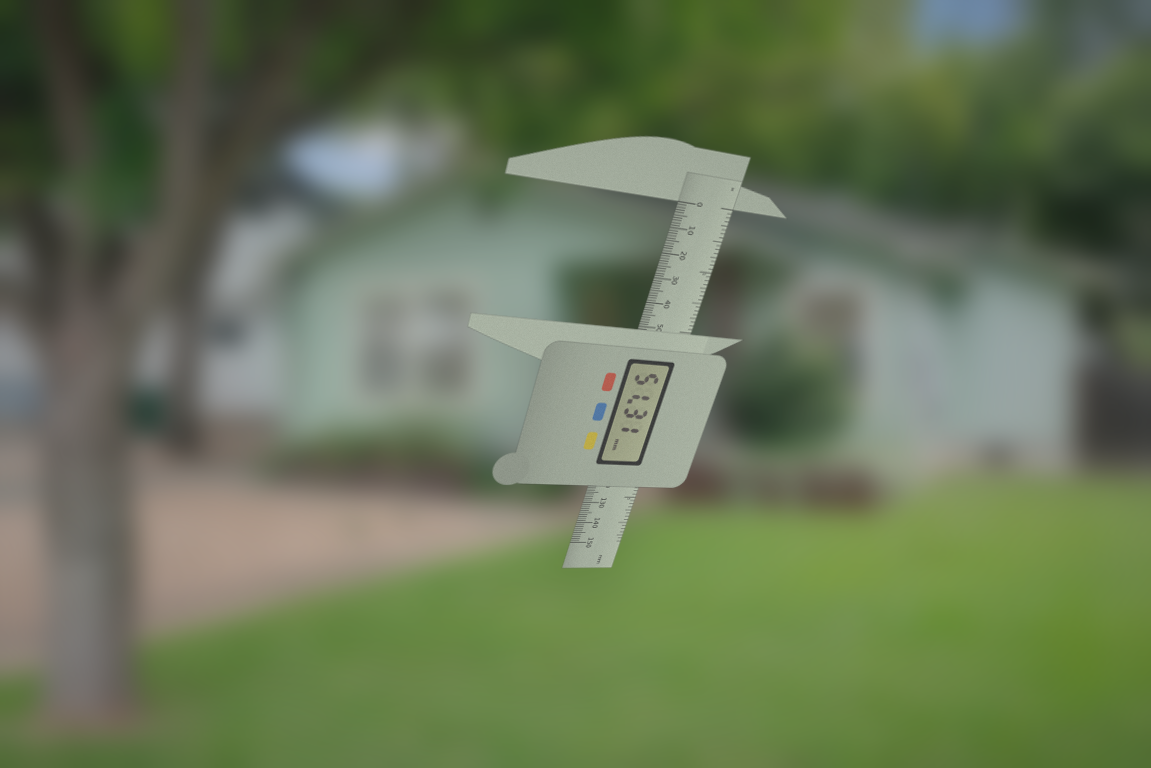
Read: 51.31,mm
